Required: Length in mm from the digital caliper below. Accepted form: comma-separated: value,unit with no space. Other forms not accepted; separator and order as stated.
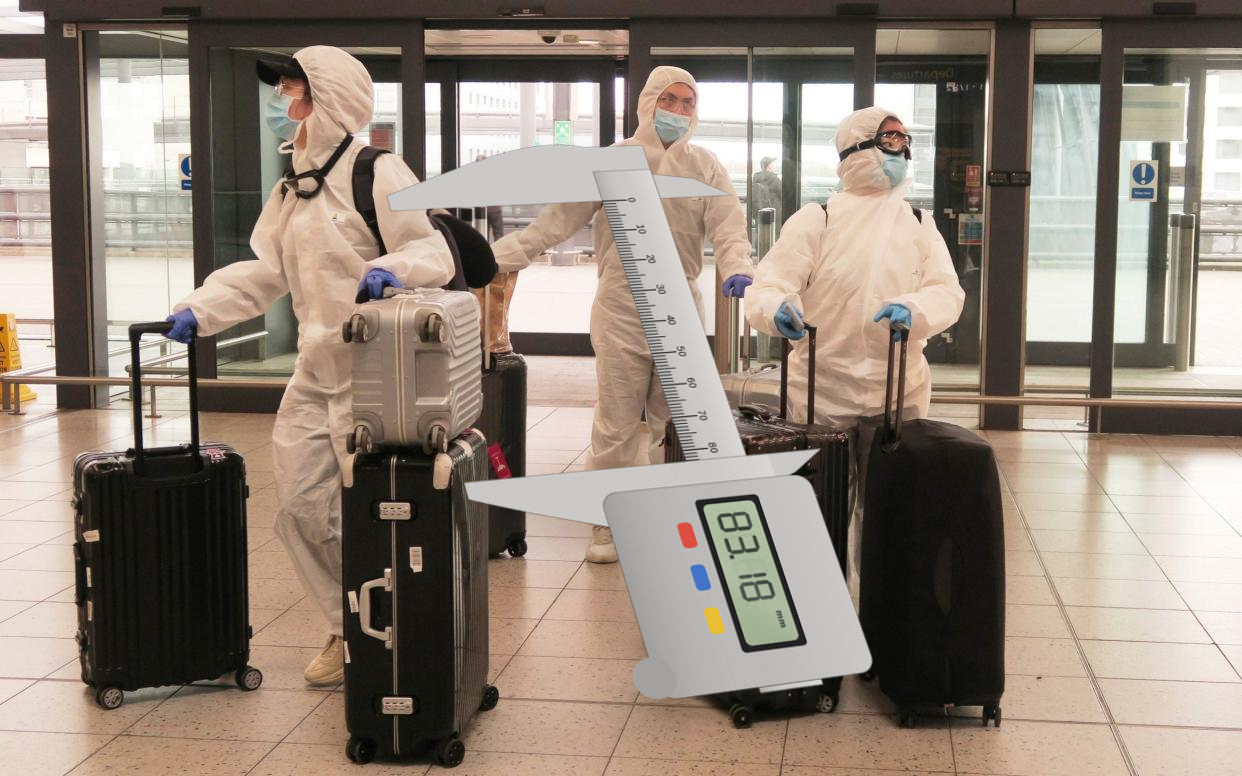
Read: 83.18,mm
